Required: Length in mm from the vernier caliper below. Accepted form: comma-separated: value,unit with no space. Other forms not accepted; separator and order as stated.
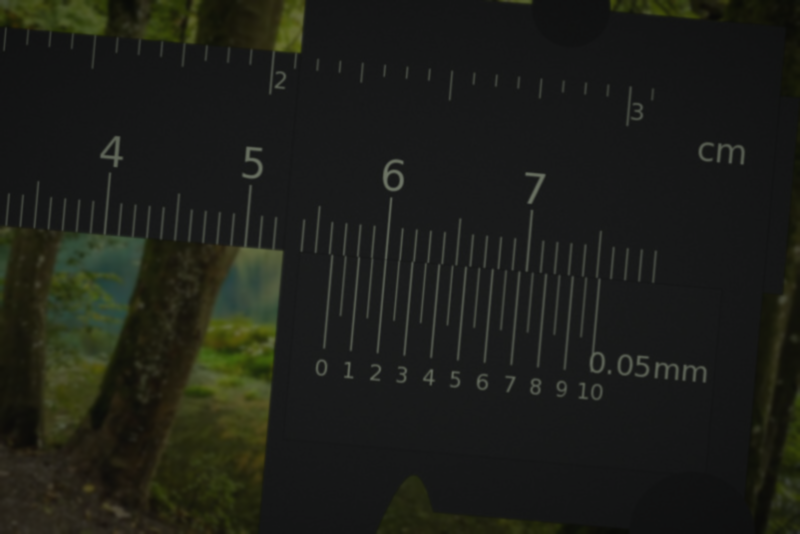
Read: 56.2,mm
